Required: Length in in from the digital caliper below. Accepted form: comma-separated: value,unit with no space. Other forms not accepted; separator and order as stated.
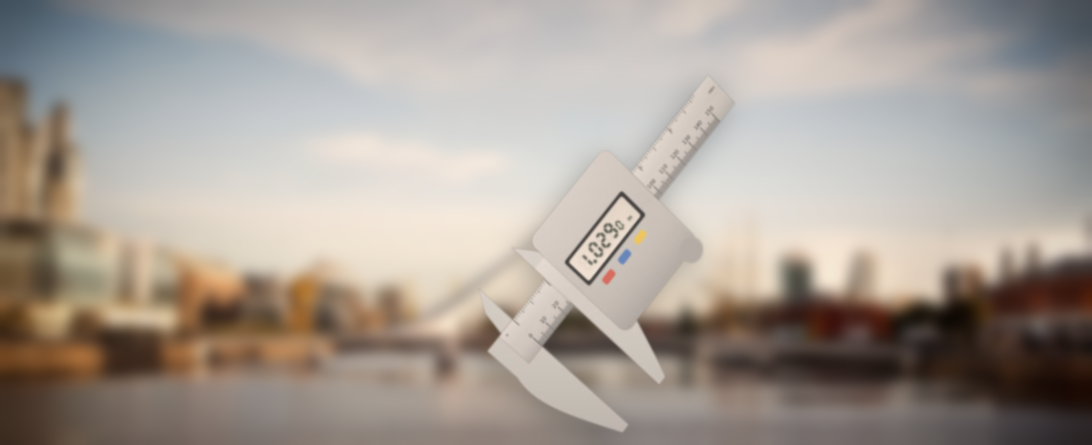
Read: 1.0290,in
